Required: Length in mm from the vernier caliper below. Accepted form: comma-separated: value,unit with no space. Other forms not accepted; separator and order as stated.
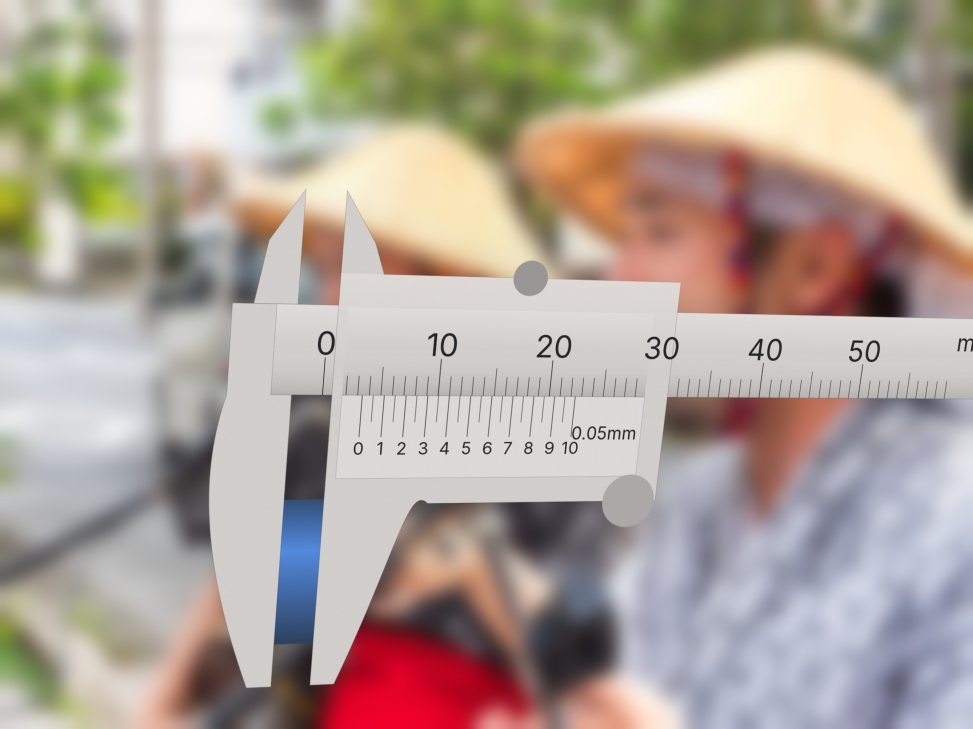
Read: 3.4,mm
